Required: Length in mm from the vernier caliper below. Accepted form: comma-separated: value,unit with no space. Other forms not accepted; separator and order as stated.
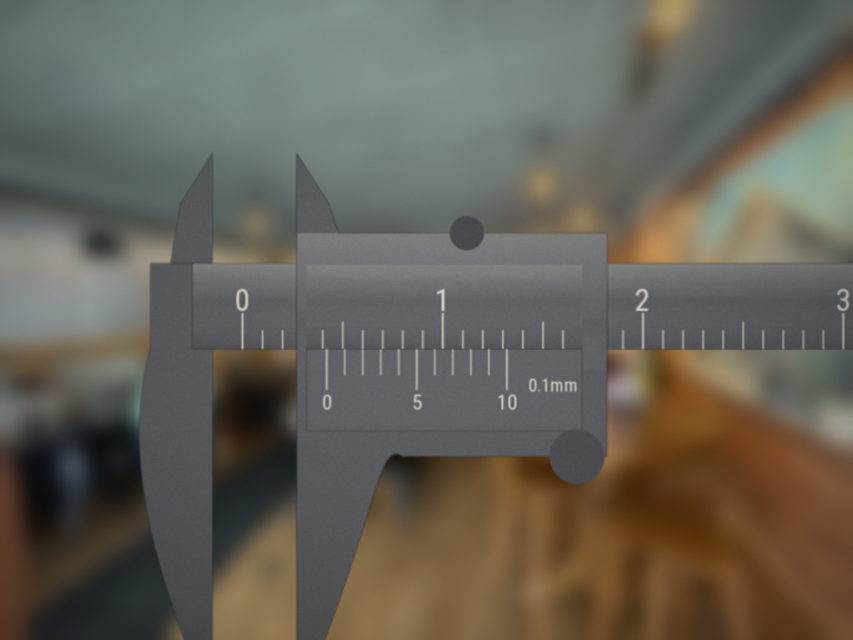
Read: 4.2,mm
